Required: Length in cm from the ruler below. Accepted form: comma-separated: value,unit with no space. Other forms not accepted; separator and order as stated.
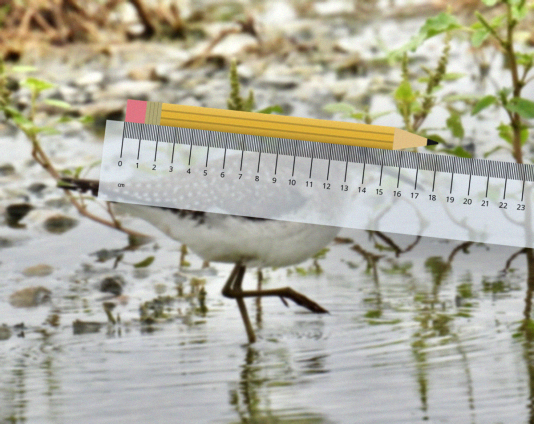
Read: 18,cm
